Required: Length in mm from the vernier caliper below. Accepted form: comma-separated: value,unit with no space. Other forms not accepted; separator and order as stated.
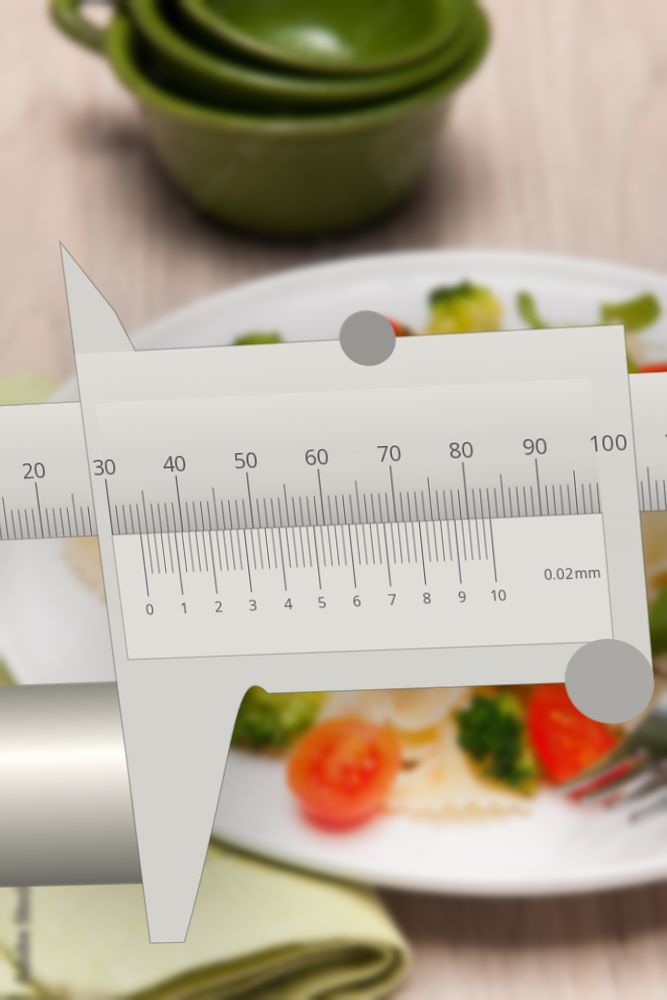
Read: 34.0,mm
